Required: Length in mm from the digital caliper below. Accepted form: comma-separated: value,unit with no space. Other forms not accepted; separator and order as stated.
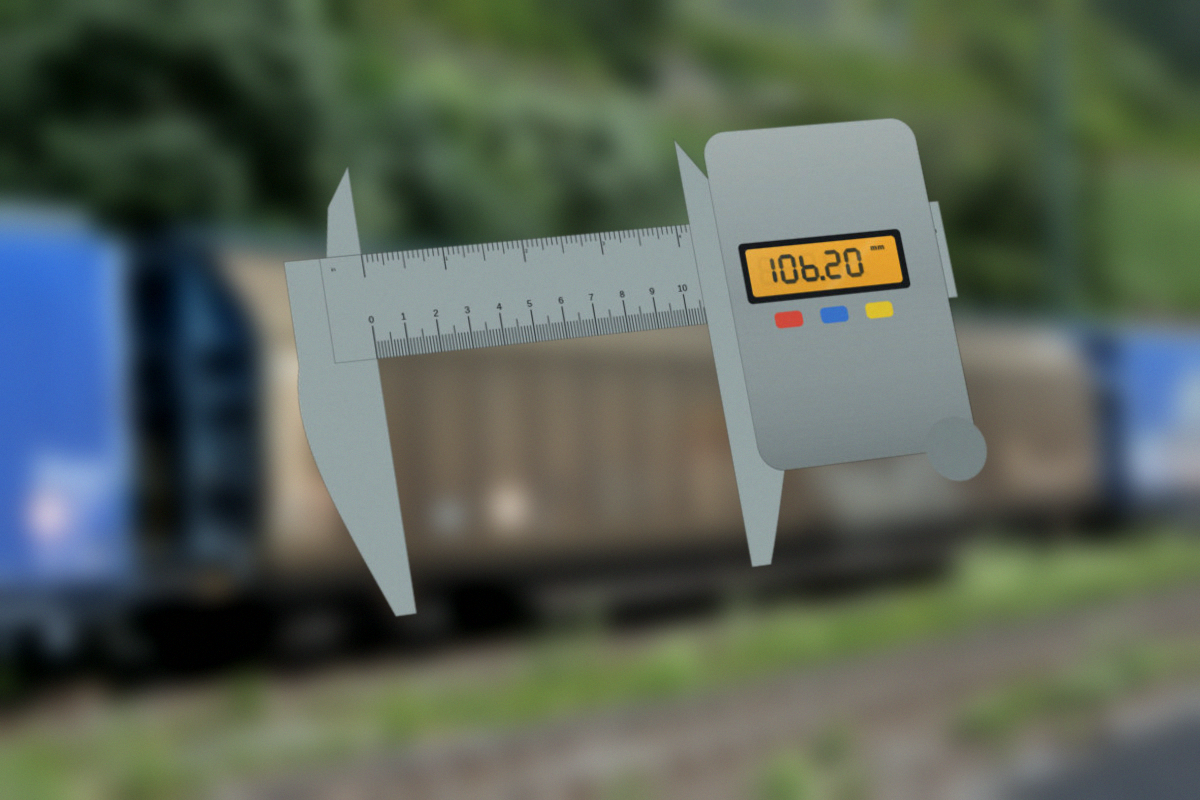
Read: 106.20,mm
